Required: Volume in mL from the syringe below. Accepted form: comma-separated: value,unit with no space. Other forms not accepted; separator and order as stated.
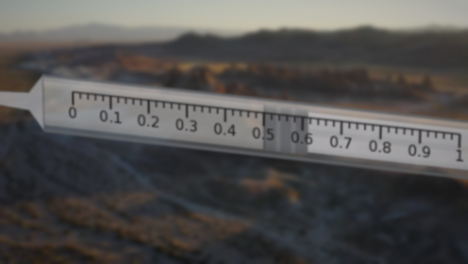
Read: 0.5,mL
